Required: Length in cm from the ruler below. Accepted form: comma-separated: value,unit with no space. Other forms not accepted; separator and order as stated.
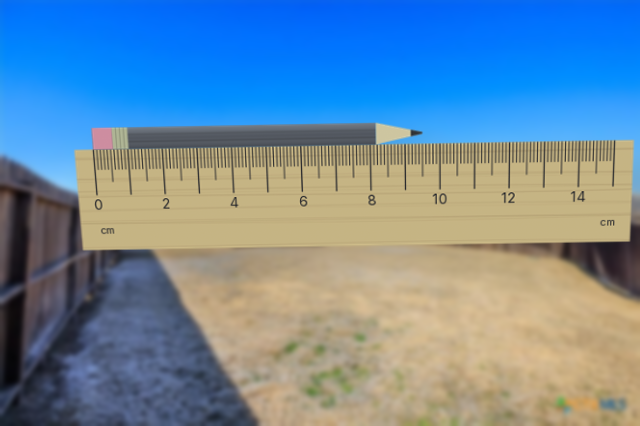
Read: 9.5,cm
